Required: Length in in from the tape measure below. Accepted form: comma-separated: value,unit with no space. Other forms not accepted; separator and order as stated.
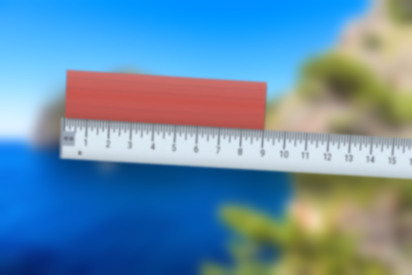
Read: 9,in
